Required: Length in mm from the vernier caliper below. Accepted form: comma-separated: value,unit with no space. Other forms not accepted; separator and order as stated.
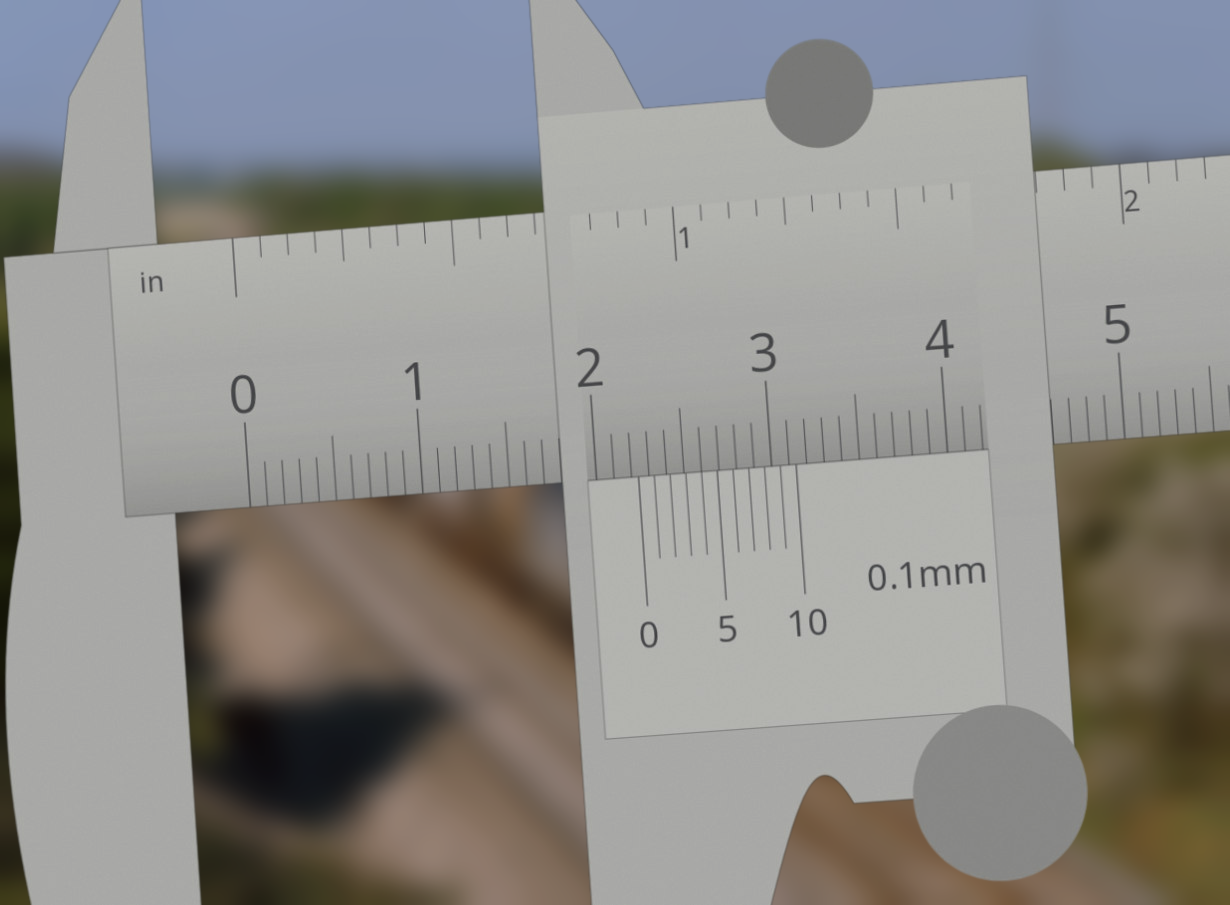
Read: 22.4,mm
